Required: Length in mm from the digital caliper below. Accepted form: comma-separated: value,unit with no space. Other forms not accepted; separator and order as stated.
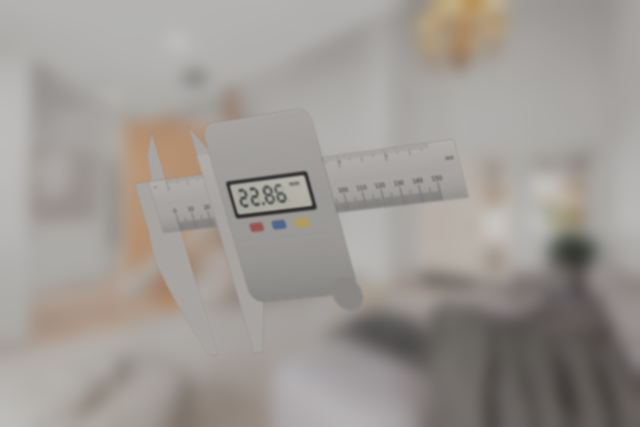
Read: 22.86,mm
